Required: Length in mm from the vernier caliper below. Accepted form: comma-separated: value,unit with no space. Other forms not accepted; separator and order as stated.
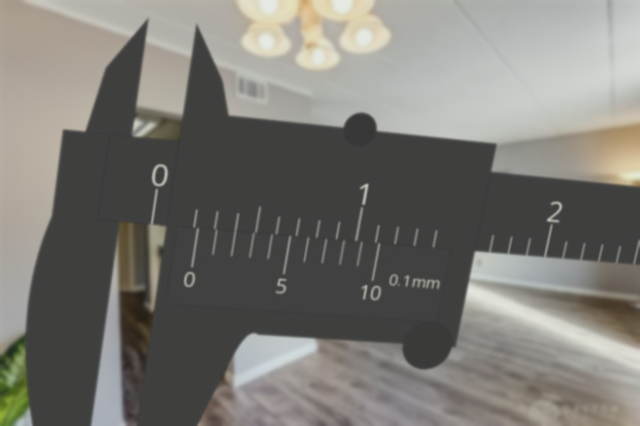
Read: 2.2,mm
